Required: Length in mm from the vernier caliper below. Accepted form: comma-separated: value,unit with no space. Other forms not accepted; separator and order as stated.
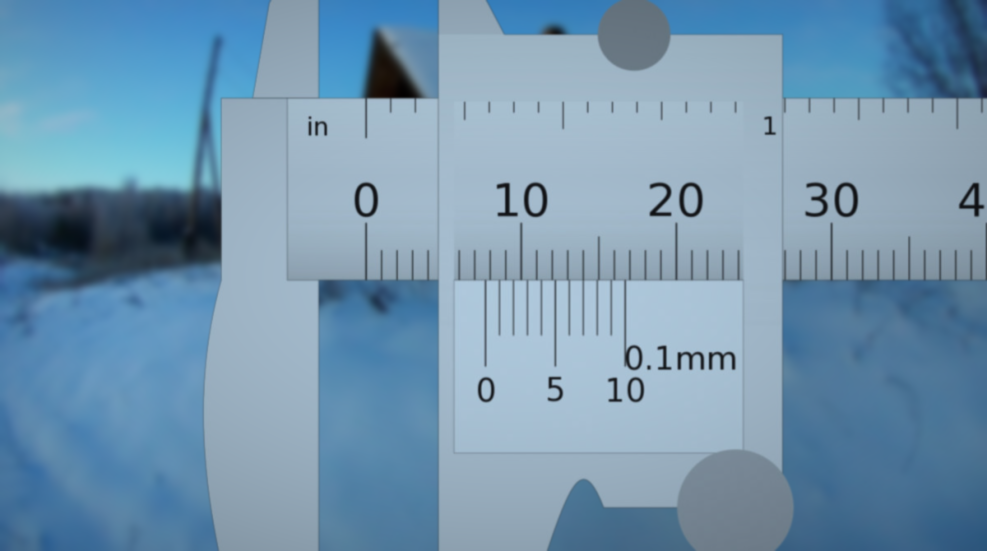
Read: 7.7,mm
